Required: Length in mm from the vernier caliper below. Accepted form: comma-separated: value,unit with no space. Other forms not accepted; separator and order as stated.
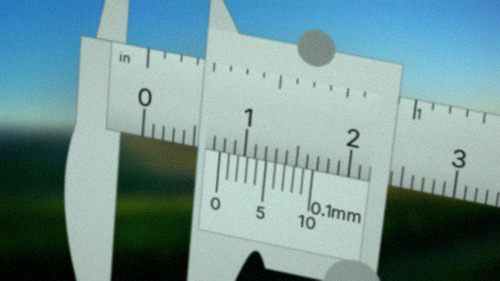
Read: 7.6,mm
